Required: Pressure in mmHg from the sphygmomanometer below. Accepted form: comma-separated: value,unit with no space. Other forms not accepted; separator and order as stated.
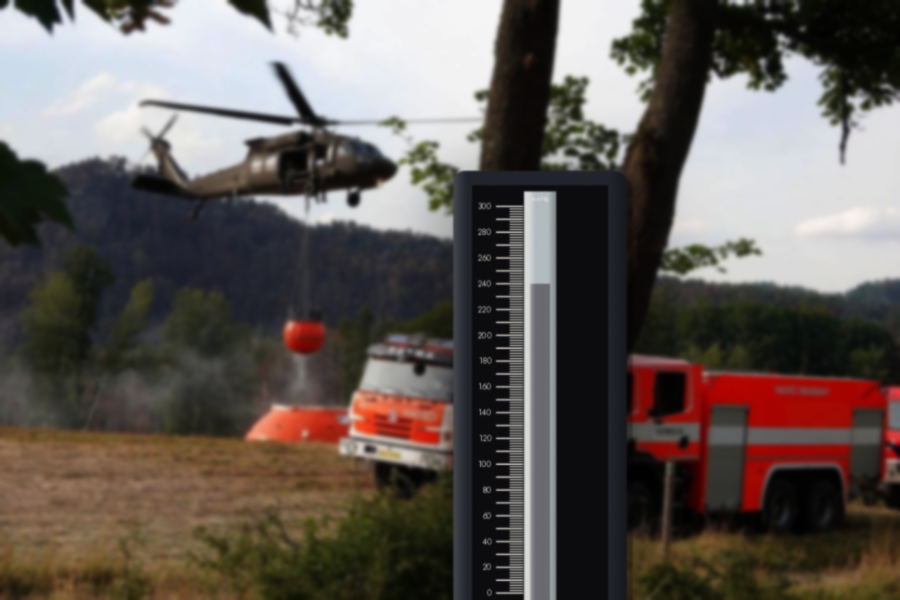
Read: 240,mmHg
